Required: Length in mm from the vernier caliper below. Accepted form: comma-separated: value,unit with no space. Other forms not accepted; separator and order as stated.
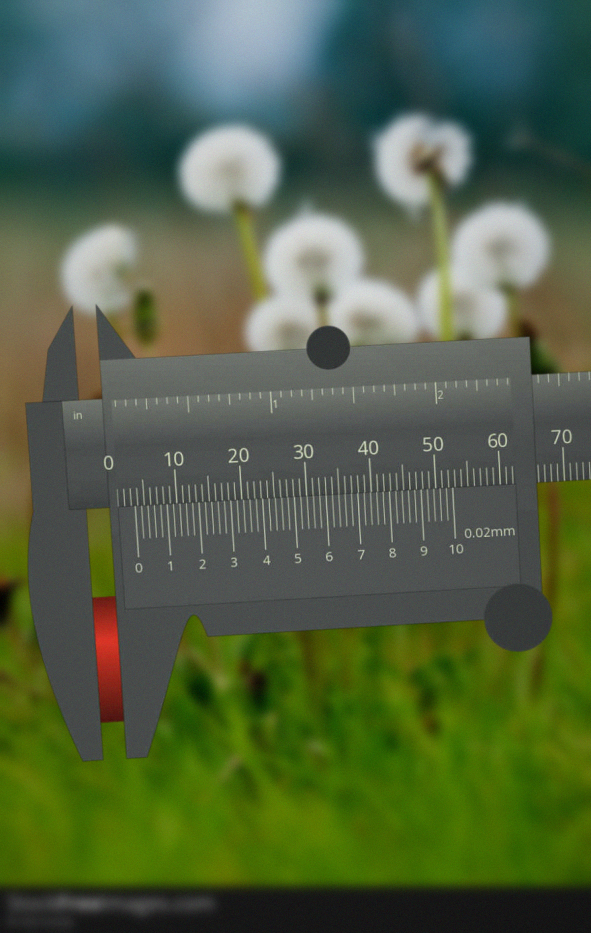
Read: 3.6,mm
